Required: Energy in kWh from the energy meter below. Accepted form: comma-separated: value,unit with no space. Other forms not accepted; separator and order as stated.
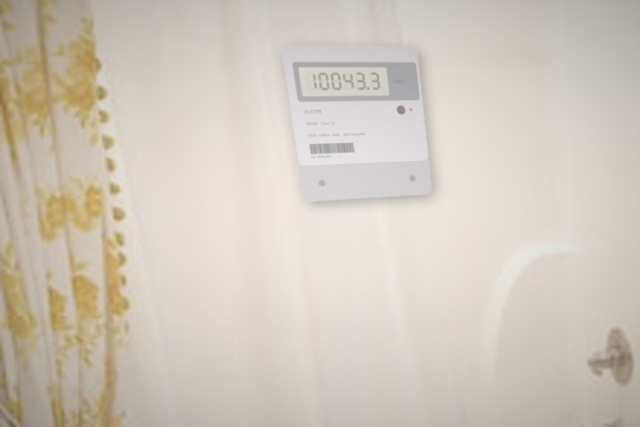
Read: 10043.3,kWh
